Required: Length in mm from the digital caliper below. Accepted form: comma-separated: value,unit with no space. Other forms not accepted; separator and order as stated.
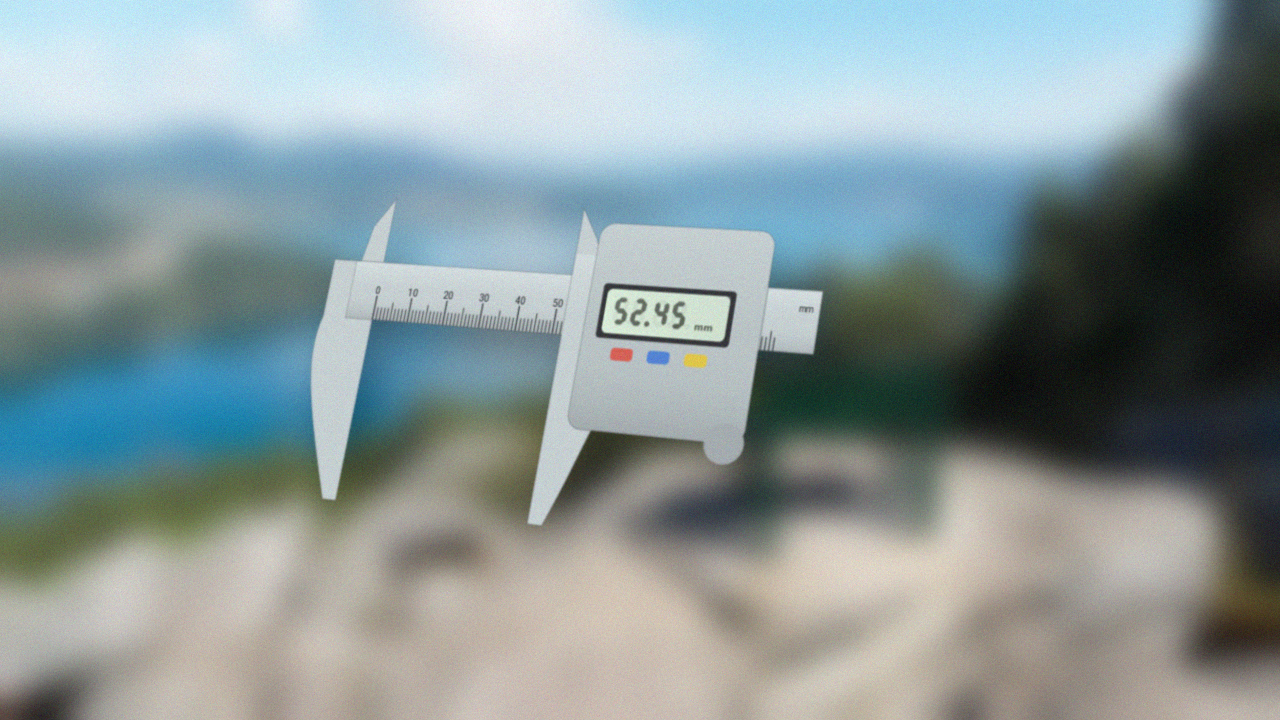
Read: 52.45,mm
